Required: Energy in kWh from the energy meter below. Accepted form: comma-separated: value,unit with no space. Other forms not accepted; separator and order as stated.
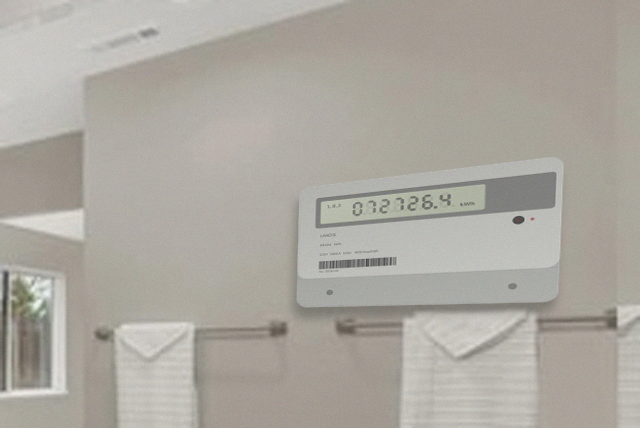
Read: 72726.4,kWh
